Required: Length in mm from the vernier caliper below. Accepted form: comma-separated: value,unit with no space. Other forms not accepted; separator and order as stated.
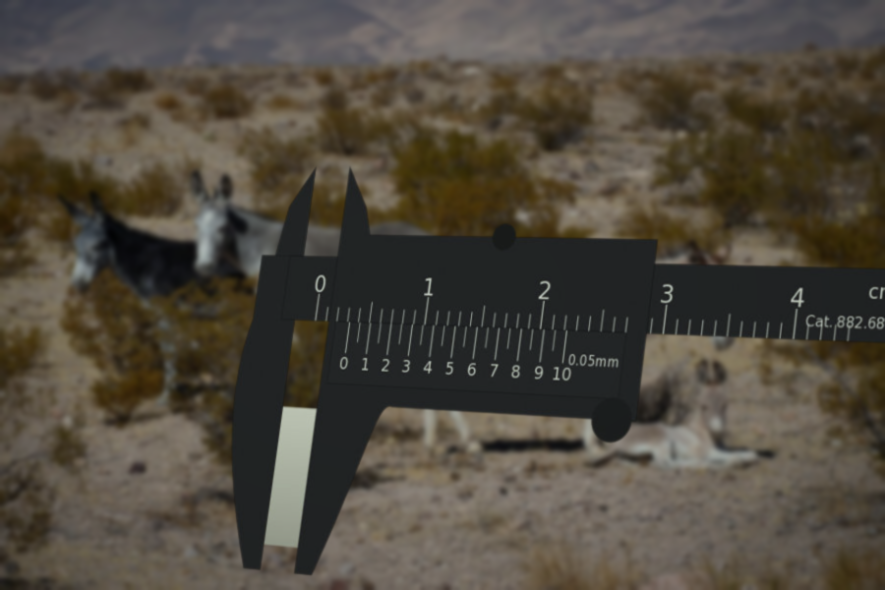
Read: 3.2,mm
